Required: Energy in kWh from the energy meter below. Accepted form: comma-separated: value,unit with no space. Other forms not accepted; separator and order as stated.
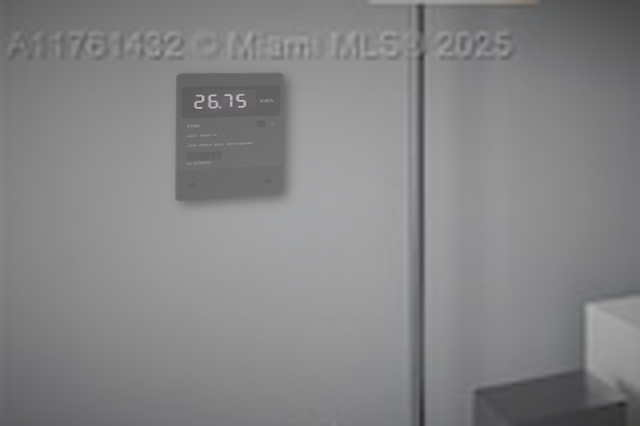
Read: 26.75,kWh
